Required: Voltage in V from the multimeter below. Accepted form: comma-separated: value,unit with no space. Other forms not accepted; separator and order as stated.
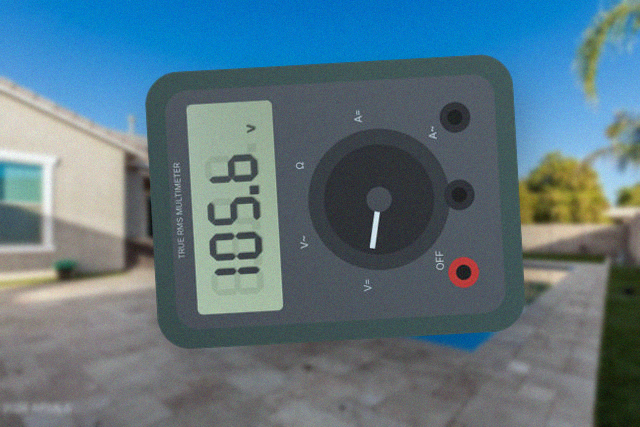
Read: 105.6,V
